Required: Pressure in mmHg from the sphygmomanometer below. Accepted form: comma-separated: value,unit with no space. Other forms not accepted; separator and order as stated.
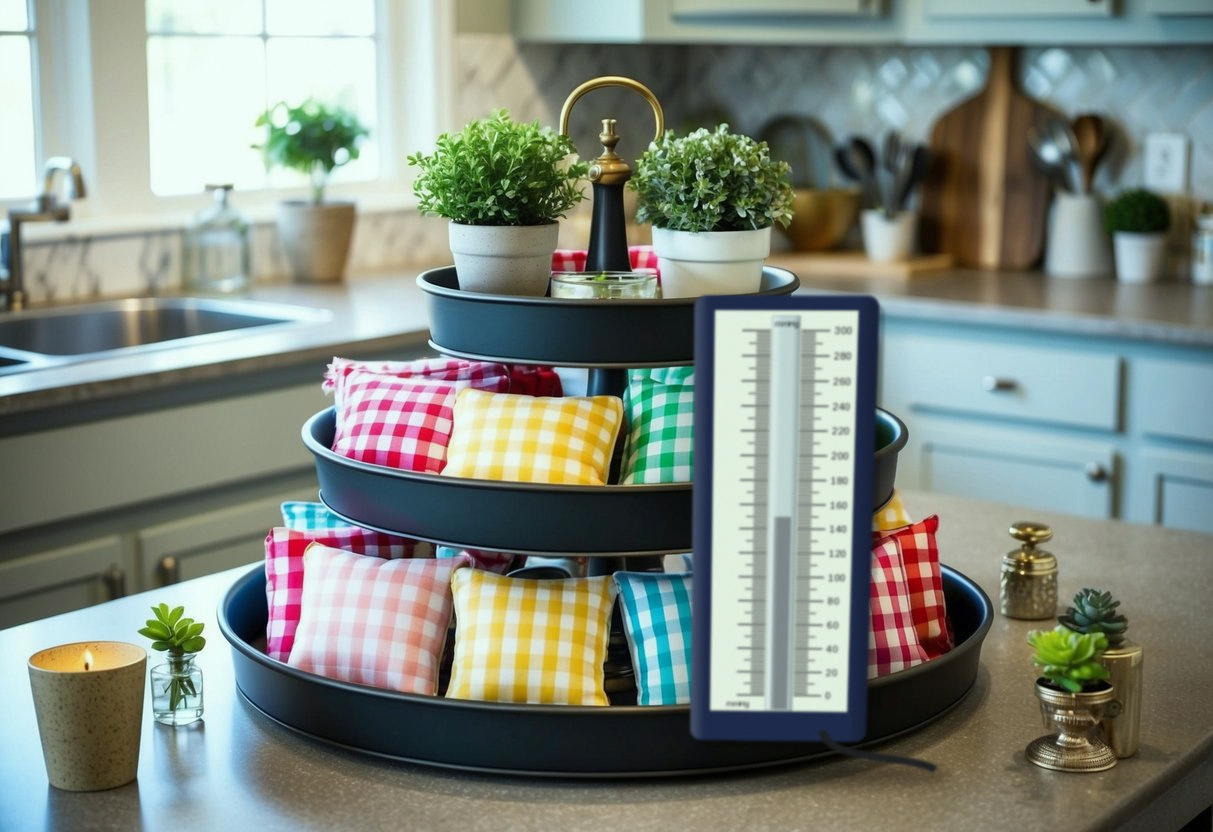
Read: 150,mmHg
